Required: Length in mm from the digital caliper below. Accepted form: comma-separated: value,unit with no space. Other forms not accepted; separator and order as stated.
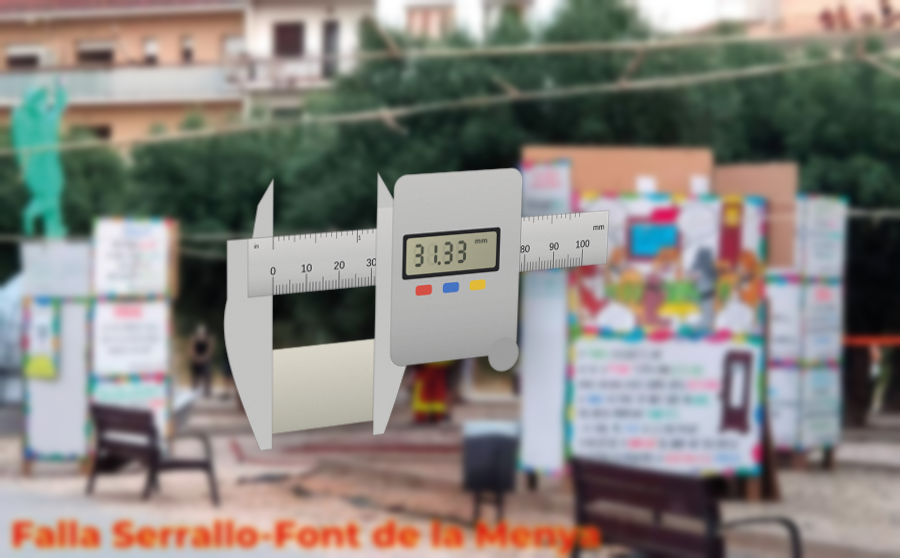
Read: 31.33,mm
